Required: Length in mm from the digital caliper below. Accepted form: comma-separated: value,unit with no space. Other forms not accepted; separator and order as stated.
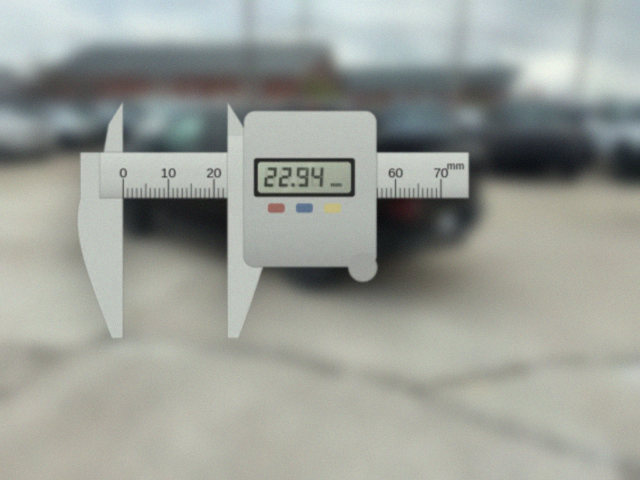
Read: 22.94,mm
